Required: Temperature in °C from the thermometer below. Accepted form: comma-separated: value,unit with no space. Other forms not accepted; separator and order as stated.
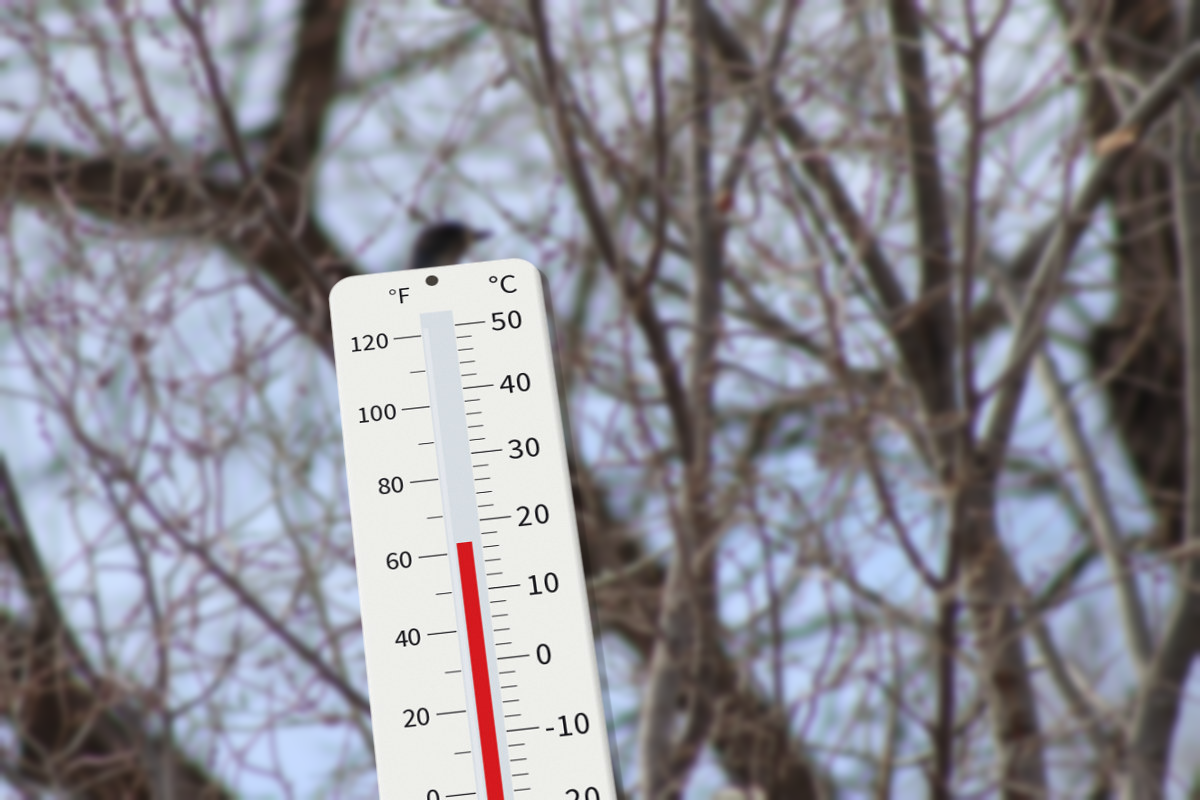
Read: 17,°C
